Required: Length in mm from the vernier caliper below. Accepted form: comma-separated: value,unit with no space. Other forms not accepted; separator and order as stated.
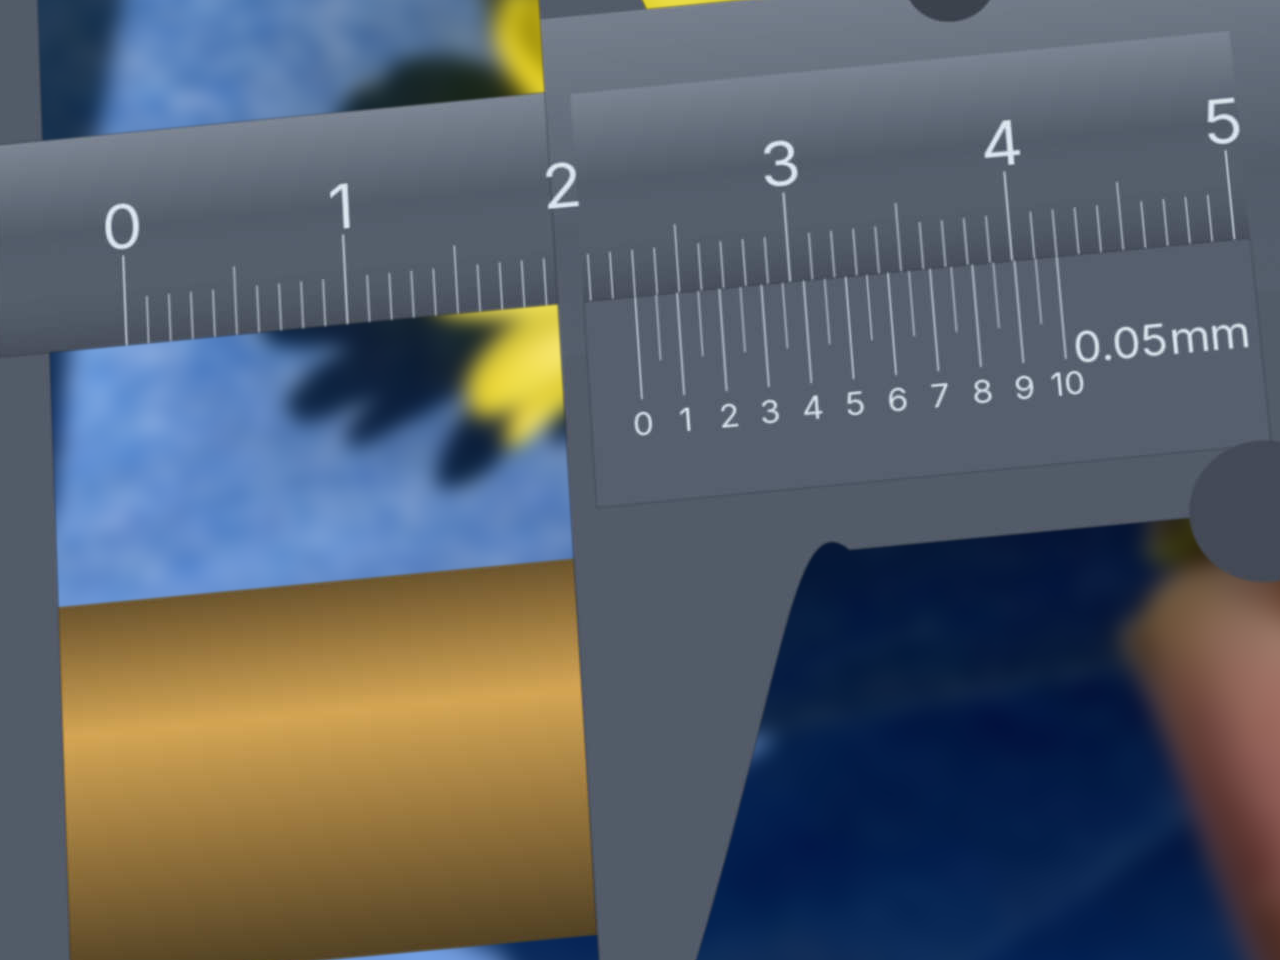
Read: 23.0,mm
